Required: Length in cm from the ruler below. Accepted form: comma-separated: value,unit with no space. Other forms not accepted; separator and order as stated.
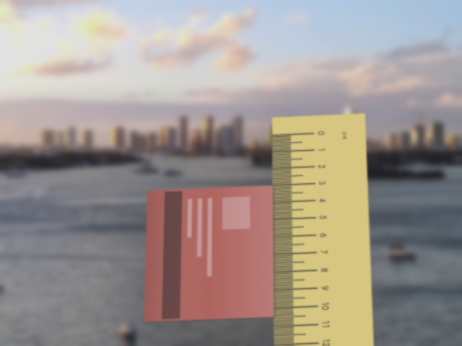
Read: 7.5,cm
